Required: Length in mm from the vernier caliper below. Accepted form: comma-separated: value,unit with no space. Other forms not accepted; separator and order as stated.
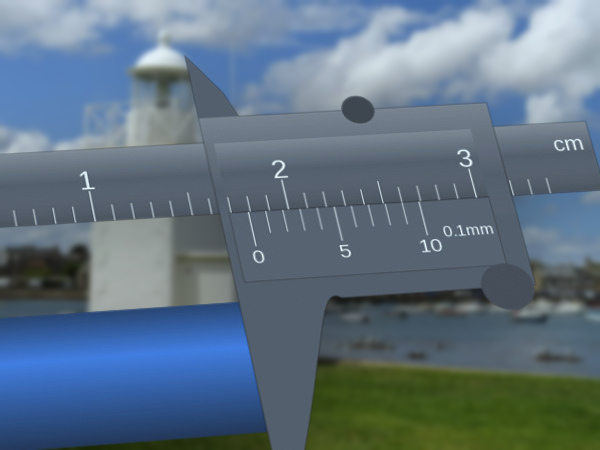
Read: 17.9,mm
